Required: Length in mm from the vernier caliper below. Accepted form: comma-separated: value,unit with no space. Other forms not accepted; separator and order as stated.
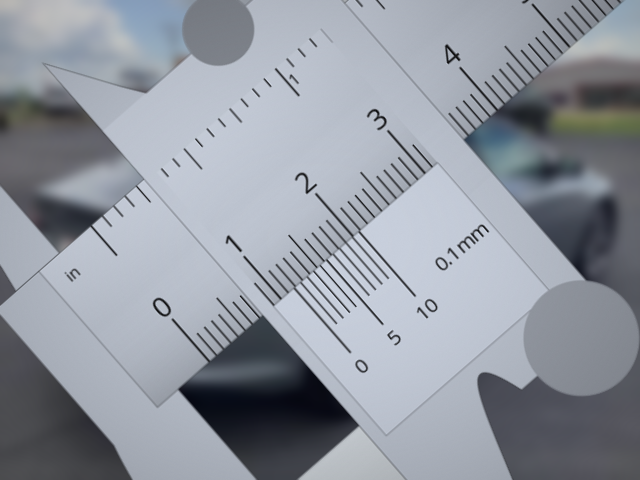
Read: 11.8,mm
